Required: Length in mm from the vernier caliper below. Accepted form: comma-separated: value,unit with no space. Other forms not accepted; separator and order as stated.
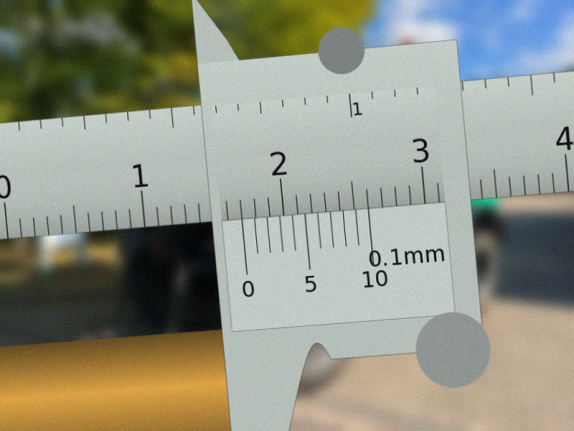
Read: 17.0,mm
